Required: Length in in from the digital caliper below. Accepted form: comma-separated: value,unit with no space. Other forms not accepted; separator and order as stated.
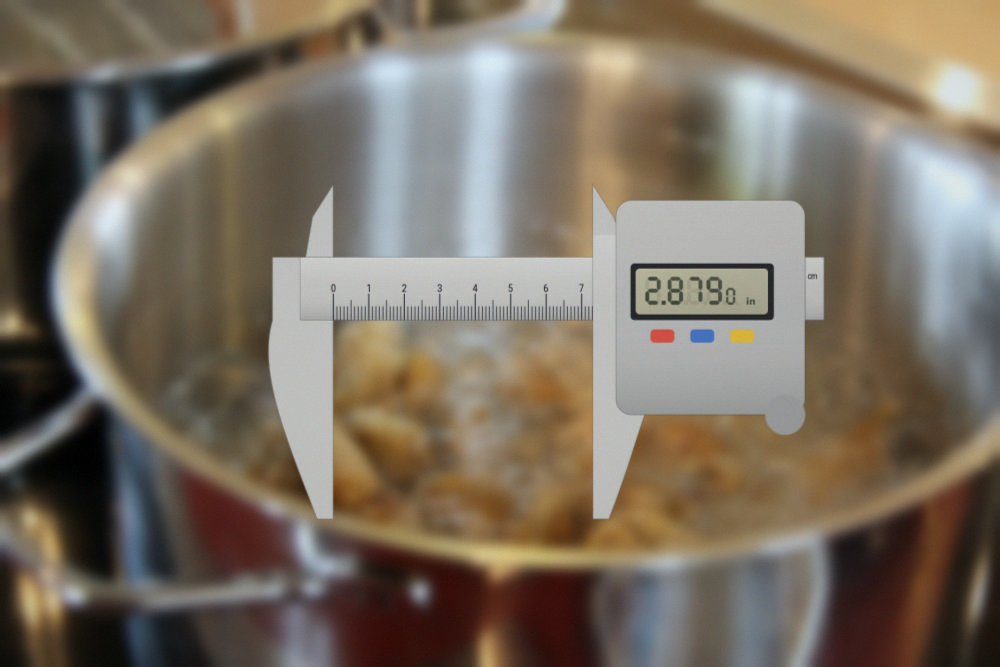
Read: 2.8790,in
